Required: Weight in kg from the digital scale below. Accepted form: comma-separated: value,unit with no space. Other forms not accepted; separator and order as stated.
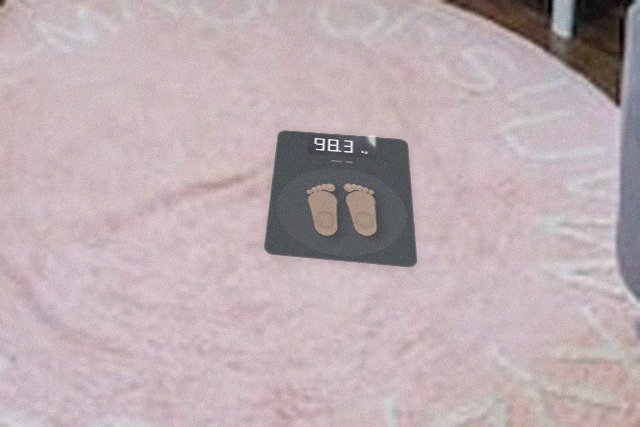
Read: 98.3,kg
